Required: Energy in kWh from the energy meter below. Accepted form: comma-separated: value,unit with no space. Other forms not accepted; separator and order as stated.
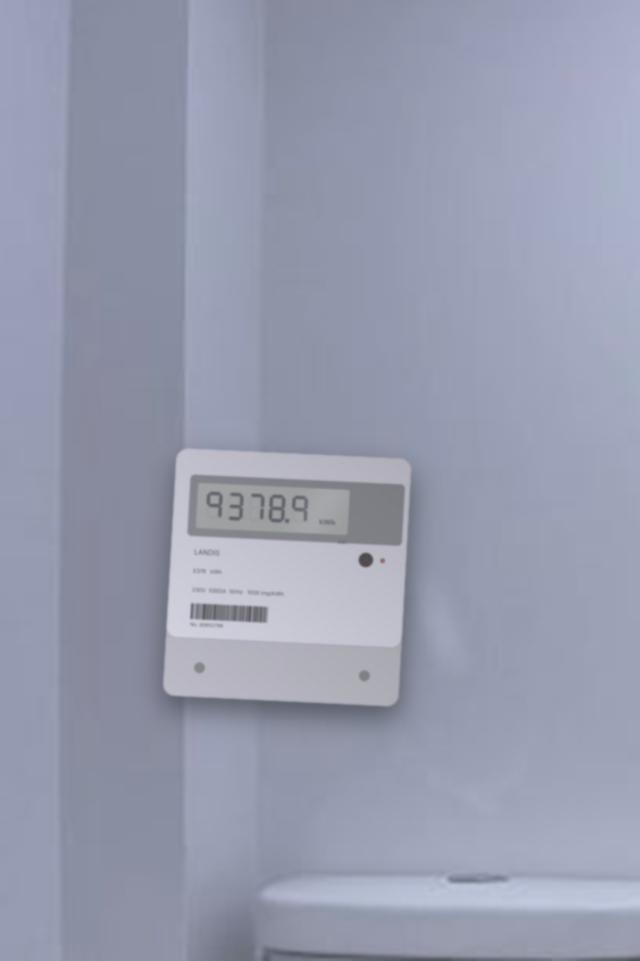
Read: 9378.9,kWh
